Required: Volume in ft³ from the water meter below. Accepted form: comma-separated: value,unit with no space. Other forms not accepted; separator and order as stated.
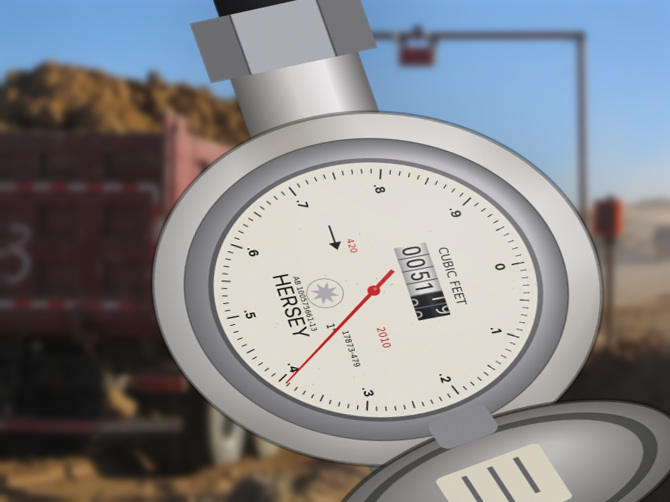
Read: 5119.39,ft³
